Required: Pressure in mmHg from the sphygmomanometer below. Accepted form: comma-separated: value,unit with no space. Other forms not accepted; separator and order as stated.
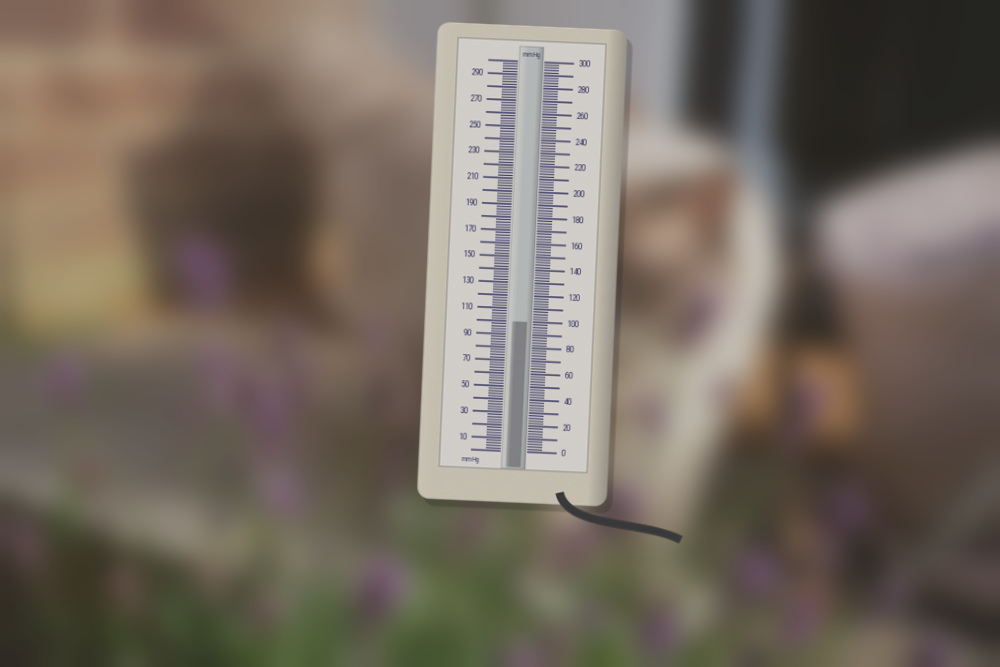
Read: 100,mmHg
